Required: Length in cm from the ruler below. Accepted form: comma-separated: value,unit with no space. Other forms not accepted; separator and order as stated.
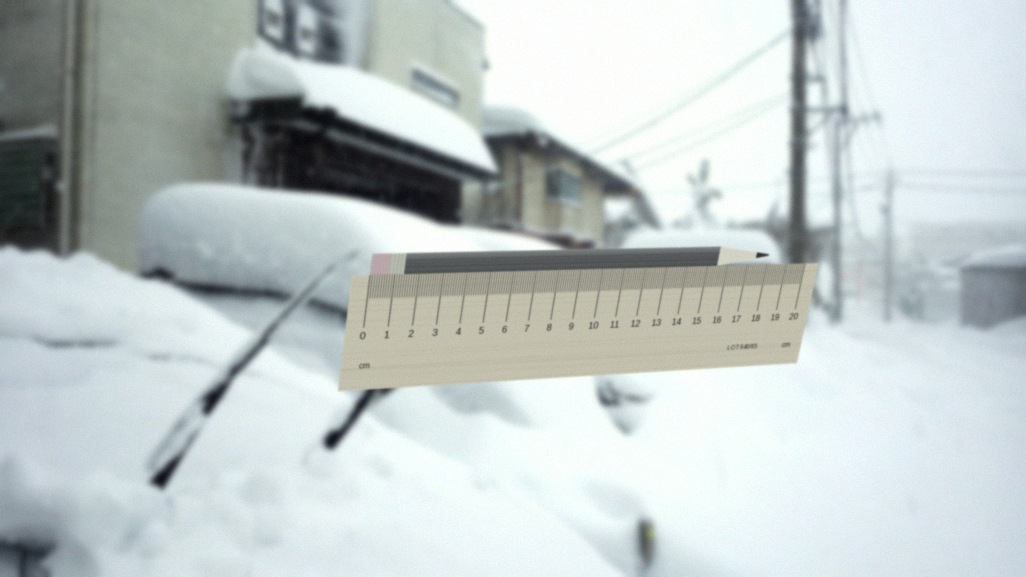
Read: 18,cm
